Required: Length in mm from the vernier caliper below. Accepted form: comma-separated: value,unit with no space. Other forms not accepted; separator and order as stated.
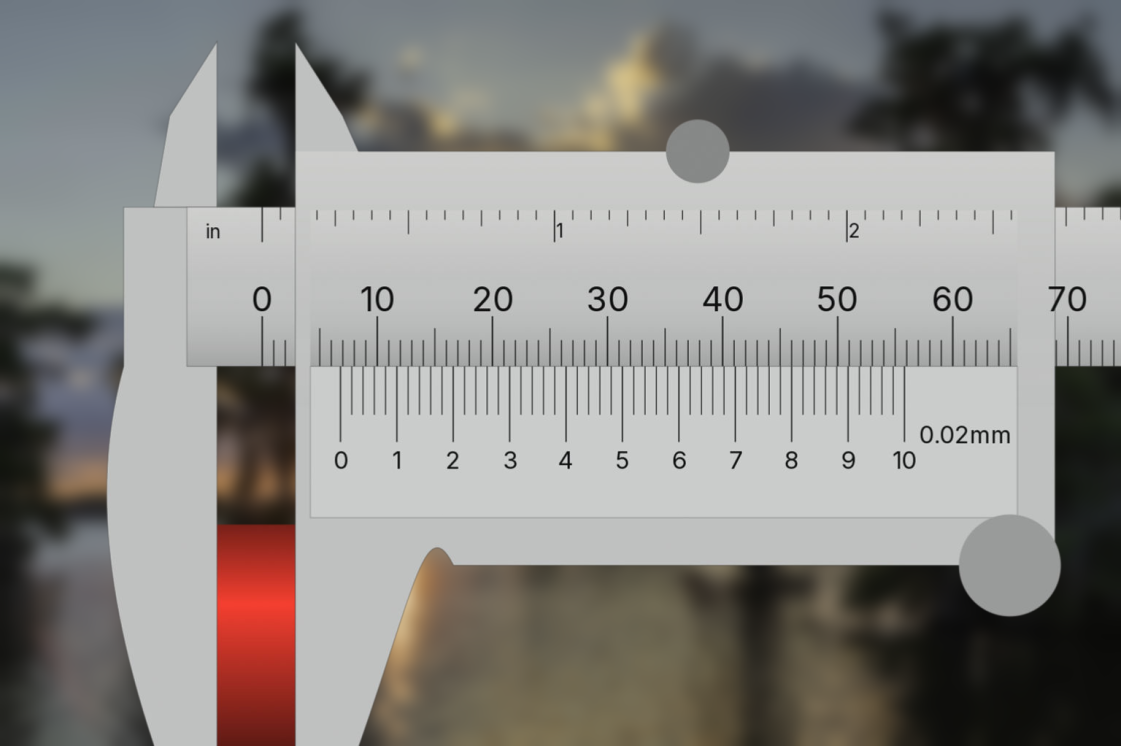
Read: 6.8,mm
